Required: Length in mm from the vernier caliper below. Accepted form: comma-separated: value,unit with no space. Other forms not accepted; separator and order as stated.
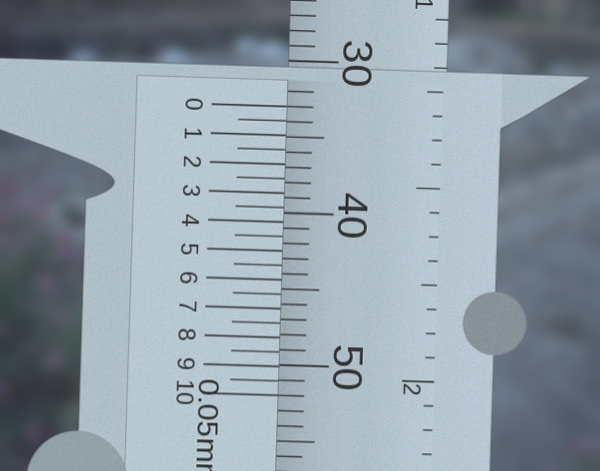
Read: 33.0,mm
